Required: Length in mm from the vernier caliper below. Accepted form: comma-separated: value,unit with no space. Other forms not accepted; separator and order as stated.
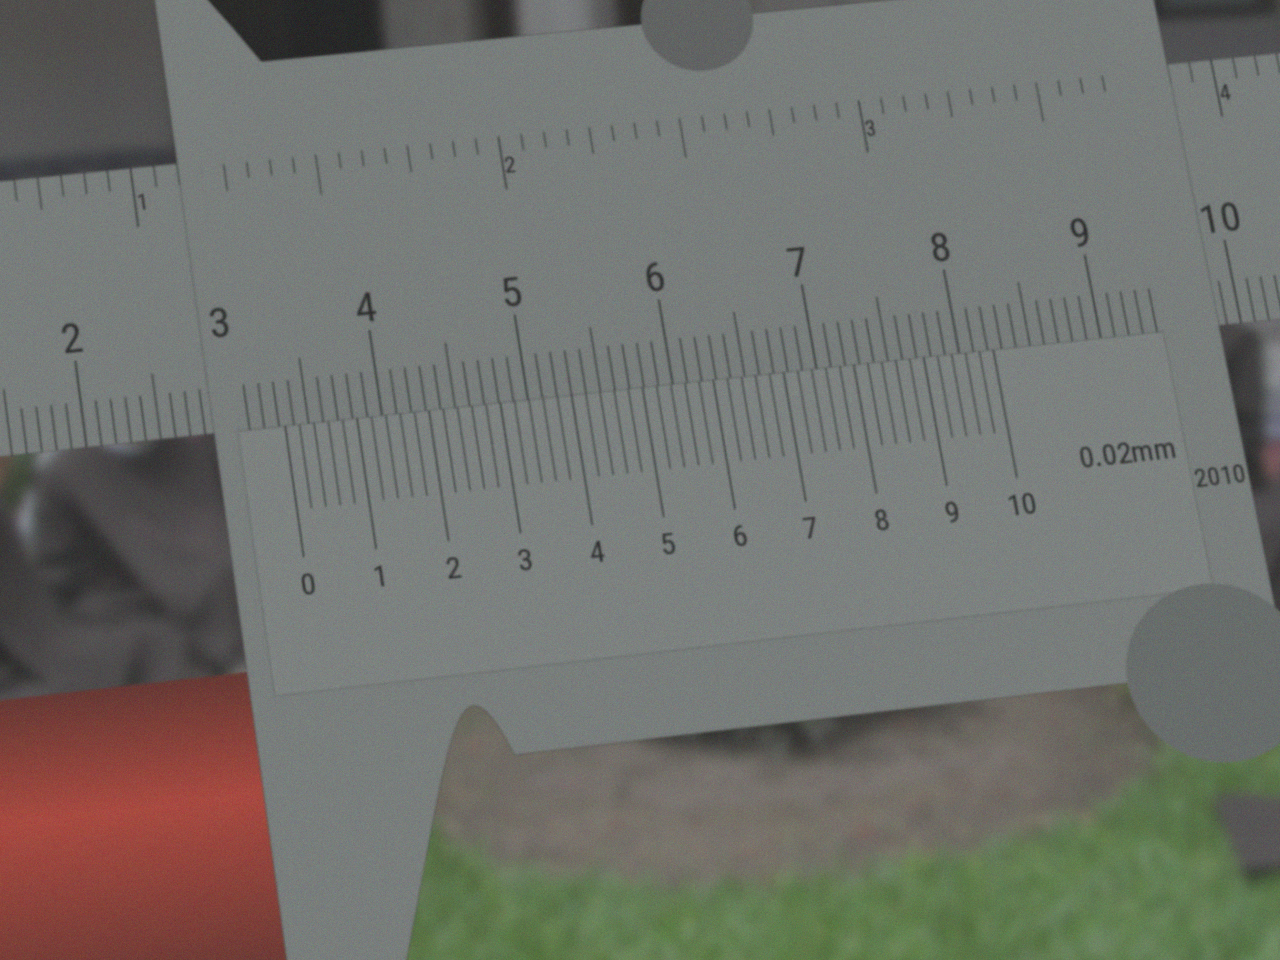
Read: 33.4,mm
